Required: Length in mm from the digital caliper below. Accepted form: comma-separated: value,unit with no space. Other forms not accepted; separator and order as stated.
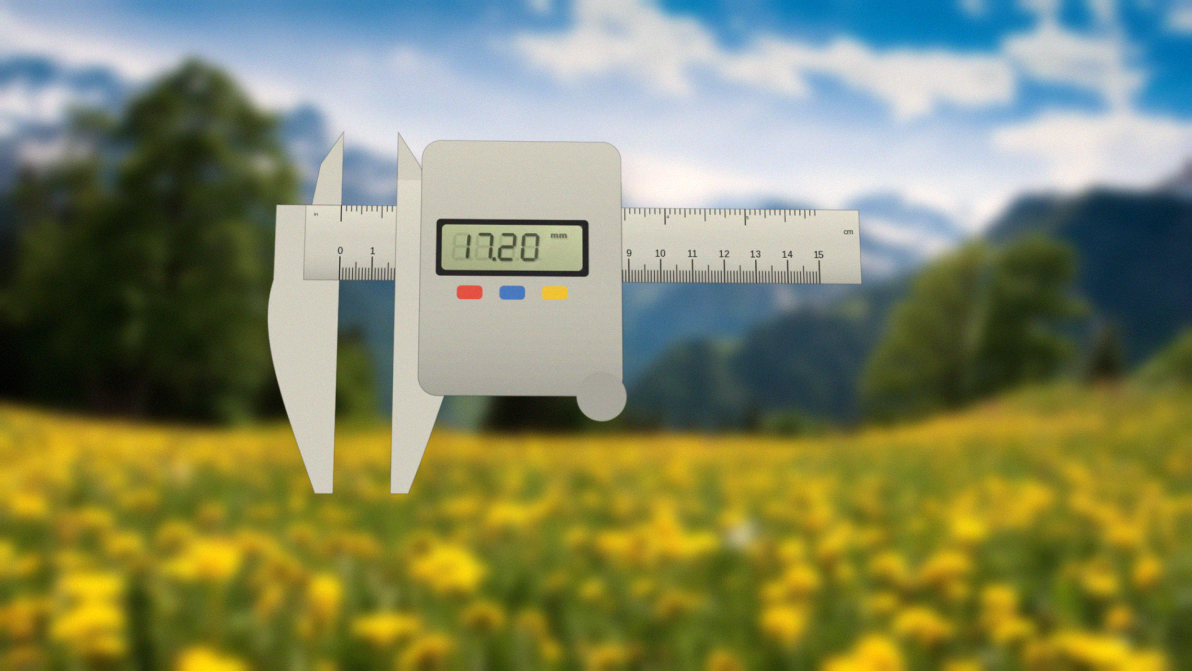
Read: 17.20,mm
